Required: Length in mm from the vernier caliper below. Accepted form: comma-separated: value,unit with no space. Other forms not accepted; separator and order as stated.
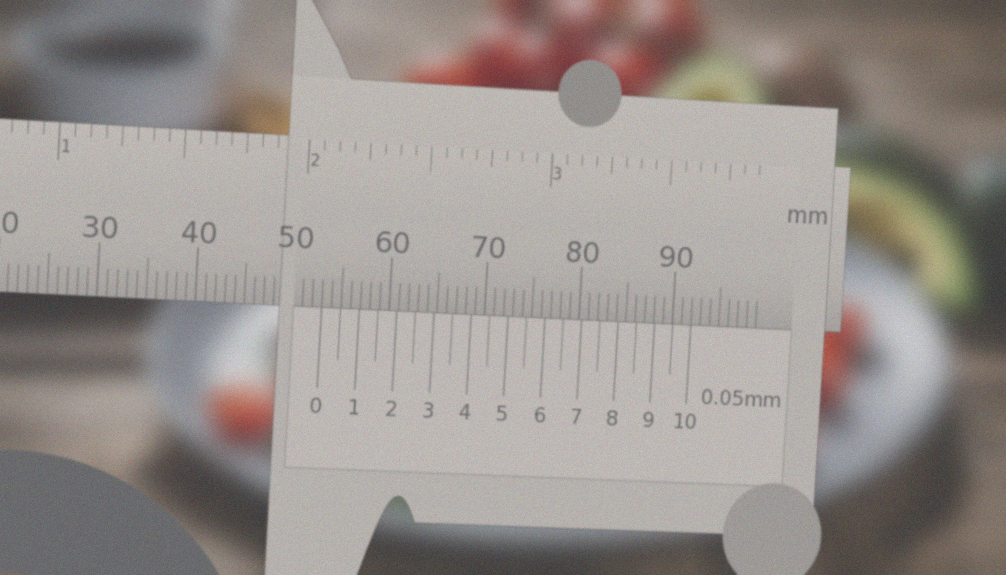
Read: 53.0,mm
